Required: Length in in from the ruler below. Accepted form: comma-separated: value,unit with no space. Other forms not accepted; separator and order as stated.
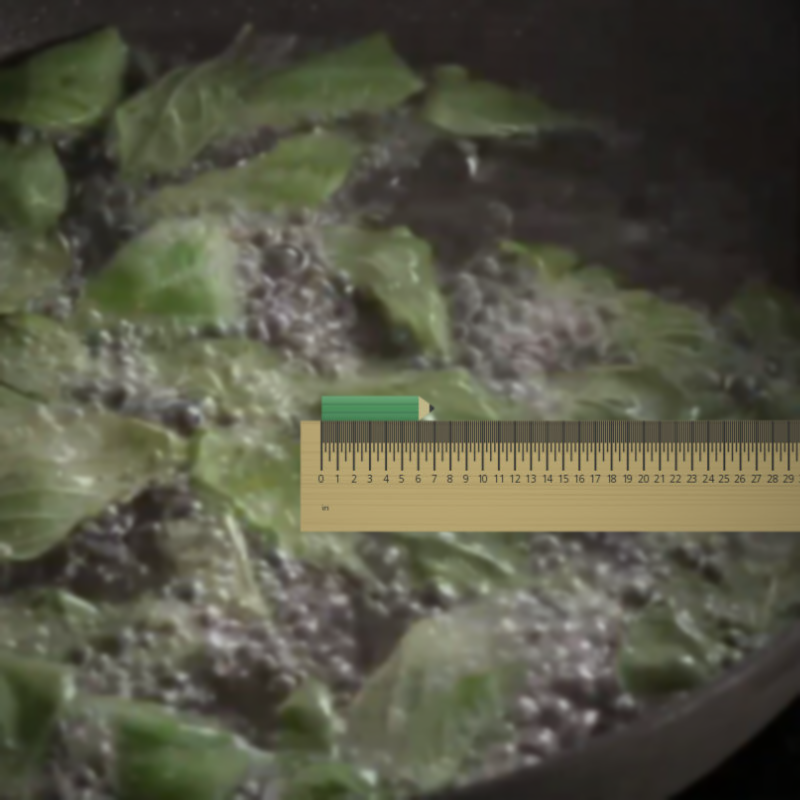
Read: 7,in
